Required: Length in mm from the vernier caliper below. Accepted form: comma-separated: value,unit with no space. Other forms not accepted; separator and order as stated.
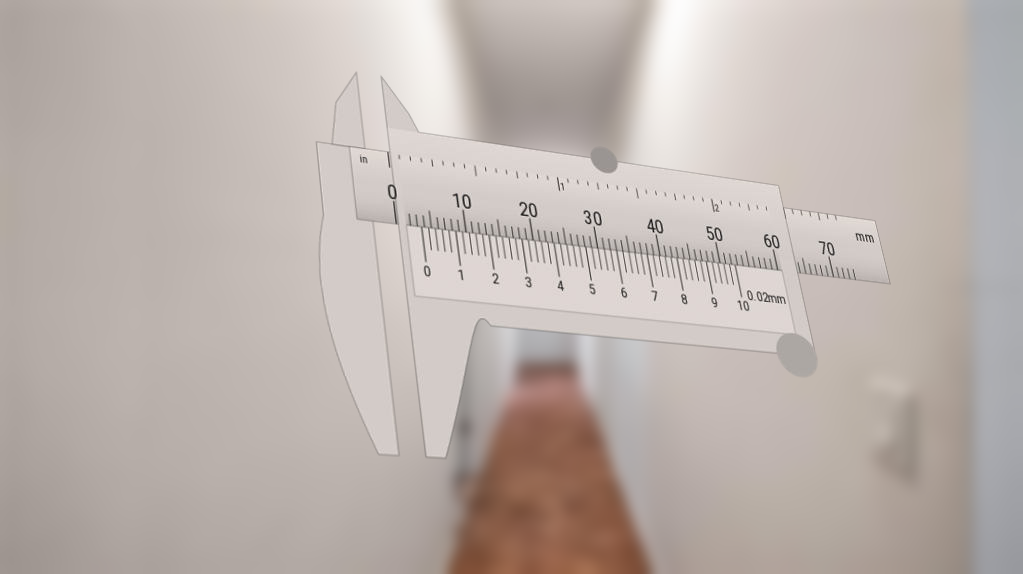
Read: 3.6,mm
